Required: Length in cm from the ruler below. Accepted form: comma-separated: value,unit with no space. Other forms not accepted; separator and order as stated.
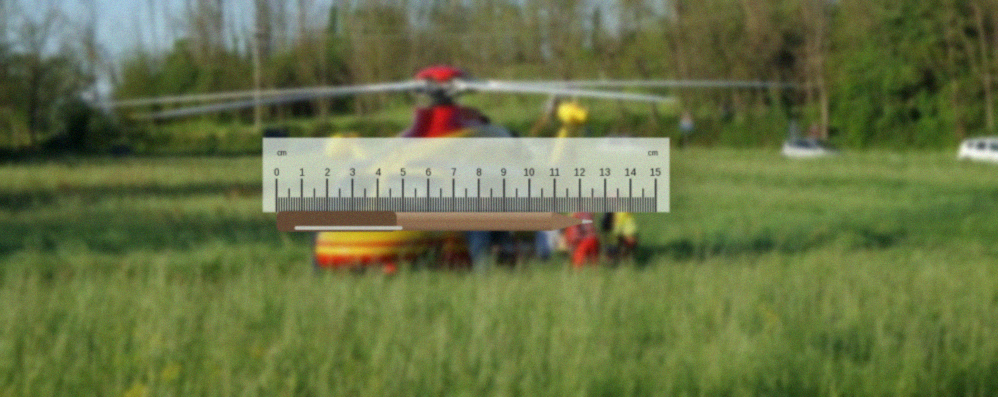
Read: 12.5,cm
